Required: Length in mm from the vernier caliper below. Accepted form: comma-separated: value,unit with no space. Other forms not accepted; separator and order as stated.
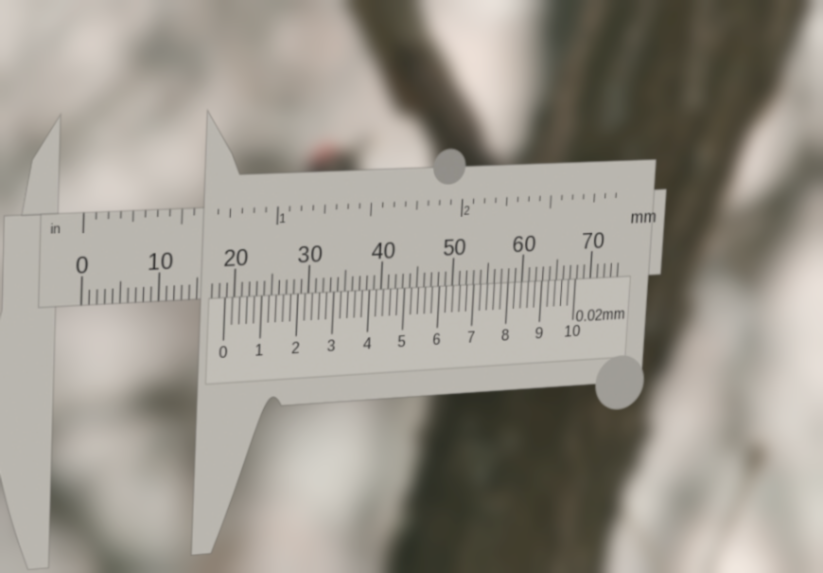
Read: 18.8,mm
